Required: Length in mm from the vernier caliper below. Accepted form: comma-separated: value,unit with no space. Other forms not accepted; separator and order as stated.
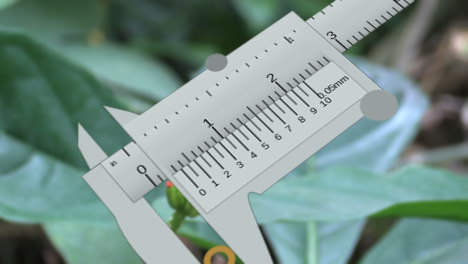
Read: 3.6,mm
